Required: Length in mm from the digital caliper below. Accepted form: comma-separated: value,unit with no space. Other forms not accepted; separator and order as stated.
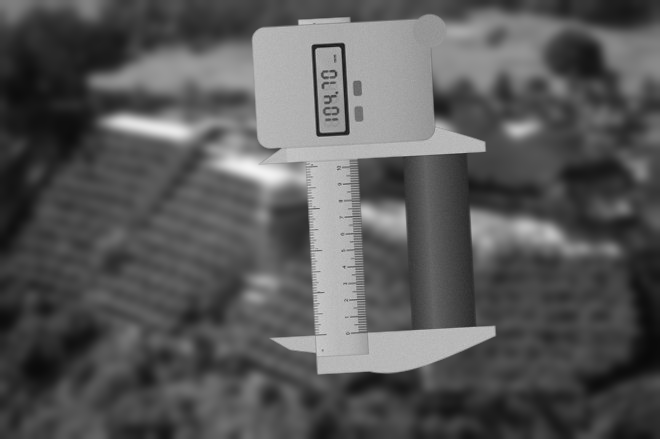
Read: 104.70,mm
